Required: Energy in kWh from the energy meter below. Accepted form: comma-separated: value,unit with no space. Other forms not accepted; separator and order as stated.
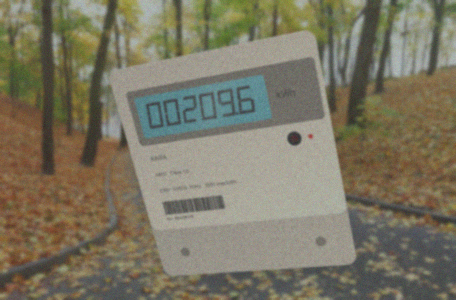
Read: 209.6,kWh
